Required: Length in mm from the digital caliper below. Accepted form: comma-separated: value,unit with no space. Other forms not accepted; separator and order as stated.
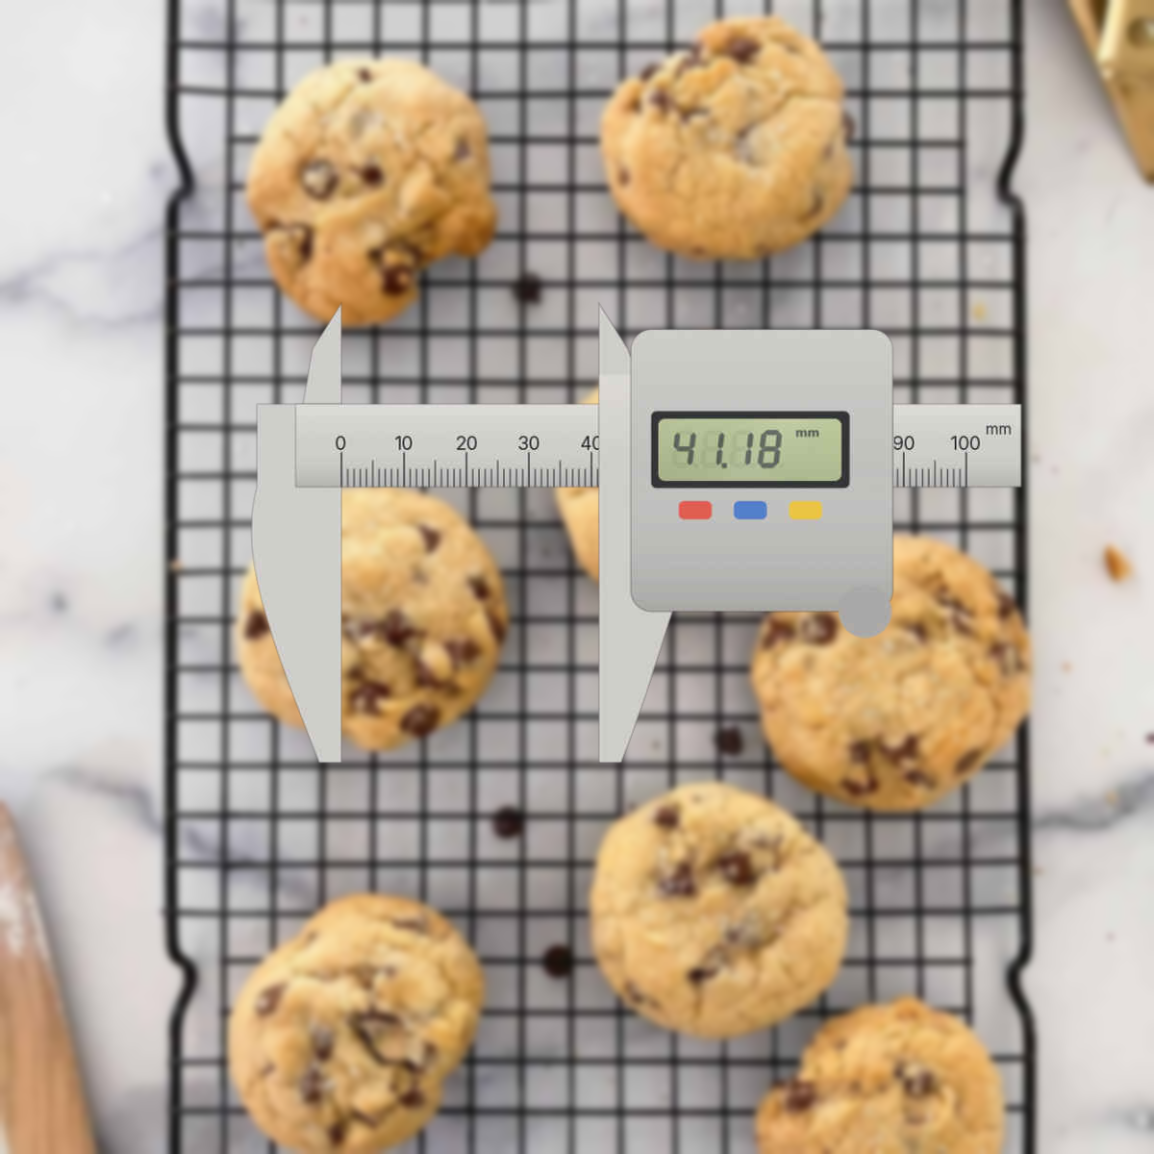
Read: 41.18,mm
